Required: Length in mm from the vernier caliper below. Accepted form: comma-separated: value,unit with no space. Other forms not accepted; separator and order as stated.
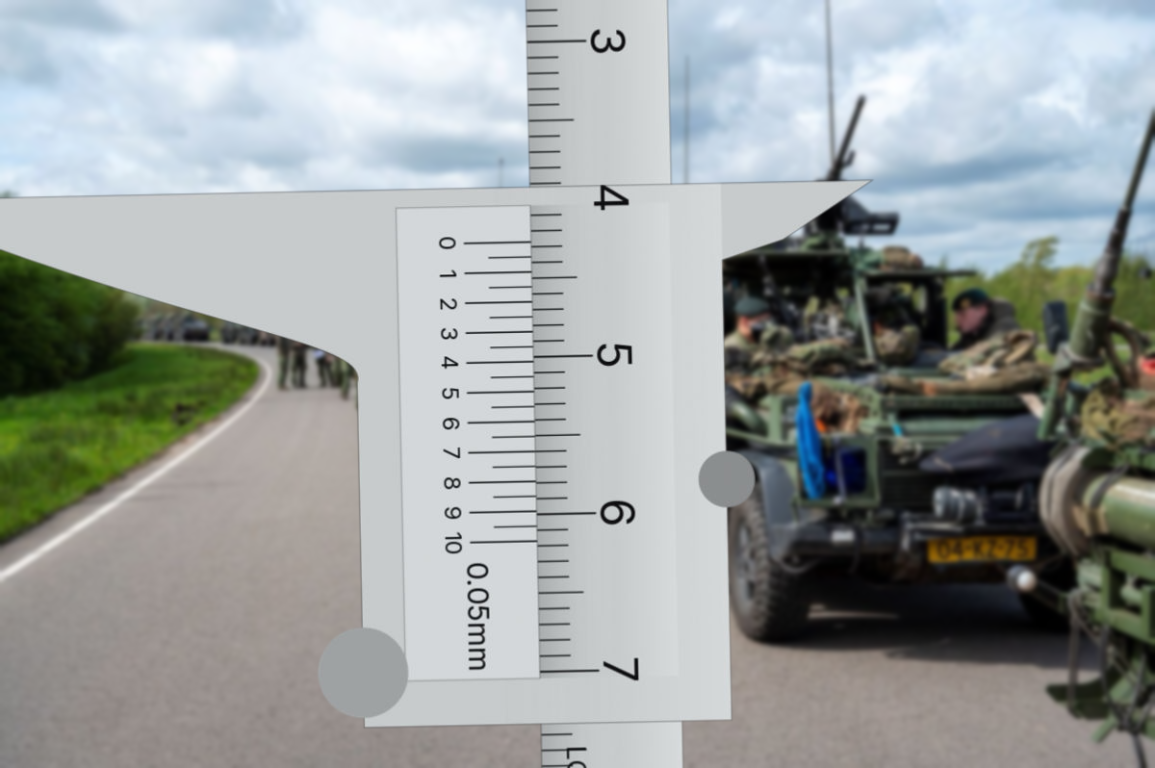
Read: 42.7,mm
